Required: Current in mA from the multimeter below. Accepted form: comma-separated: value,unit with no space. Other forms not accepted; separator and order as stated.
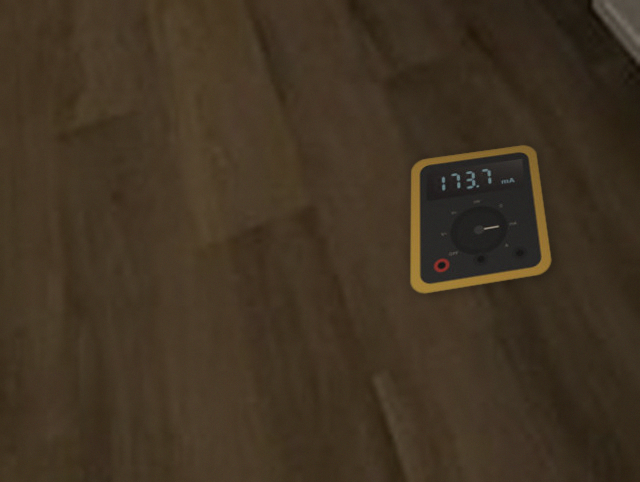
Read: 173.7,mA
